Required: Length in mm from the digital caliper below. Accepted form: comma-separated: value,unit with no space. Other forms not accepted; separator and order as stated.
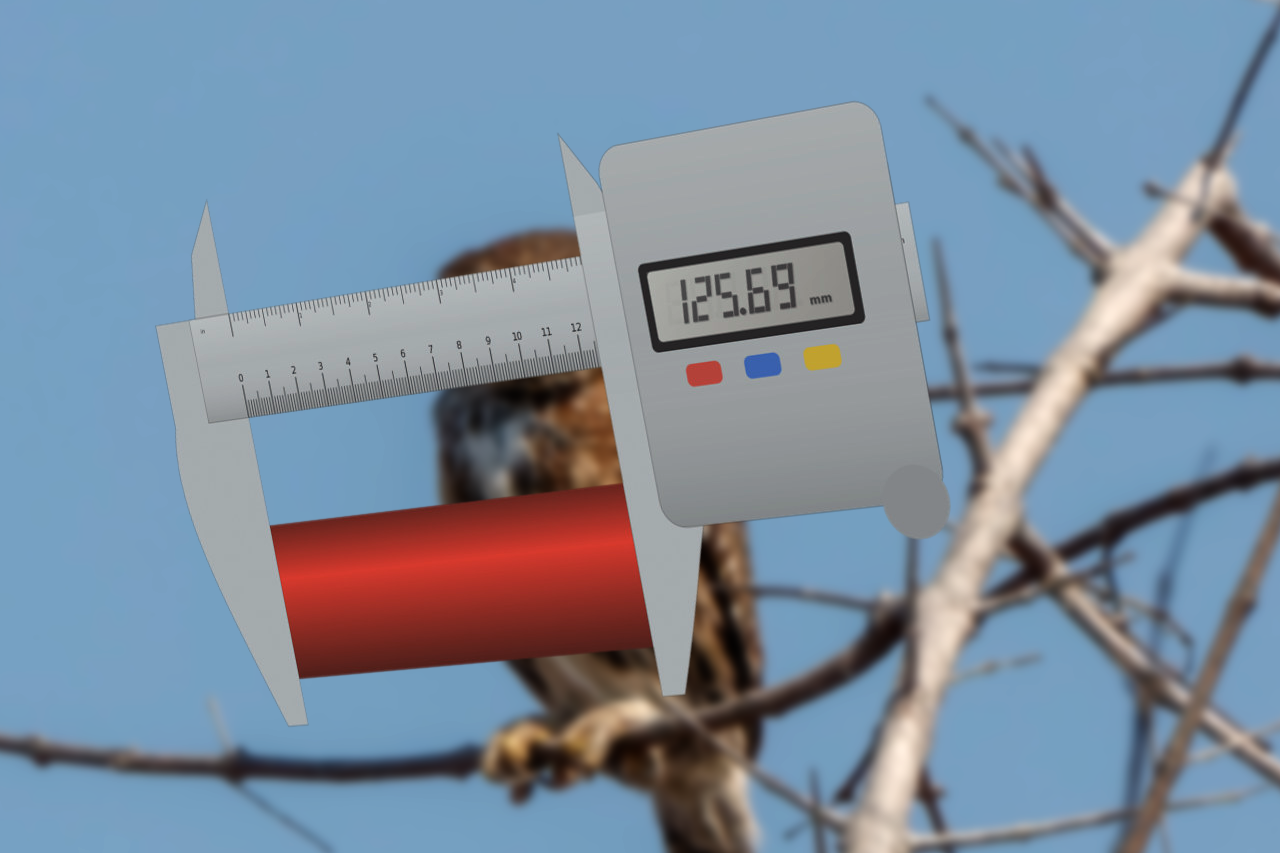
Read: 125.69,mm
